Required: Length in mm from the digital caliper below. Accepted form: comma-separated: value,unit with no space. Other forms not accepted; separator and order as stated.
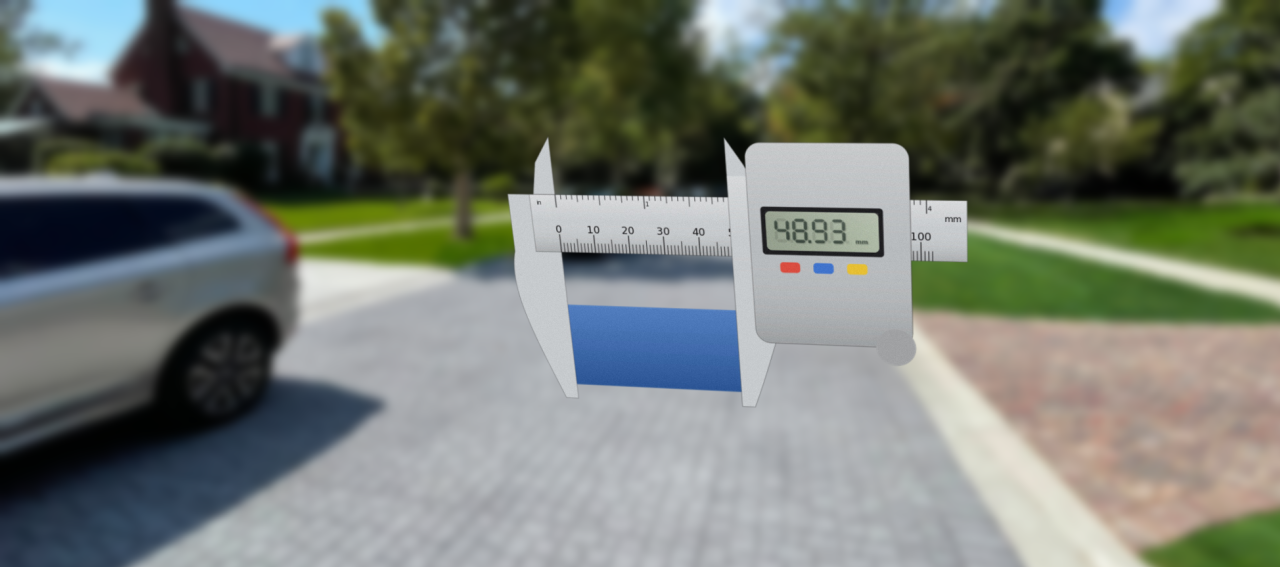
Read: 48.93,mm
